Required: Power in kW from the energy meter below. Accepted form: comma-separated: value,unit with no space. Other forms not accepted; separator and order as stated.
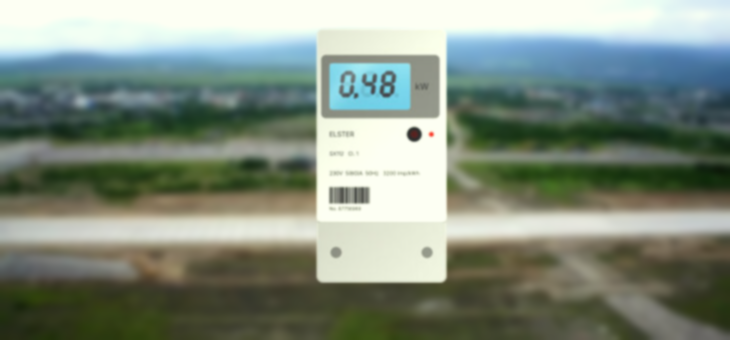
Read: 0.48,kW
